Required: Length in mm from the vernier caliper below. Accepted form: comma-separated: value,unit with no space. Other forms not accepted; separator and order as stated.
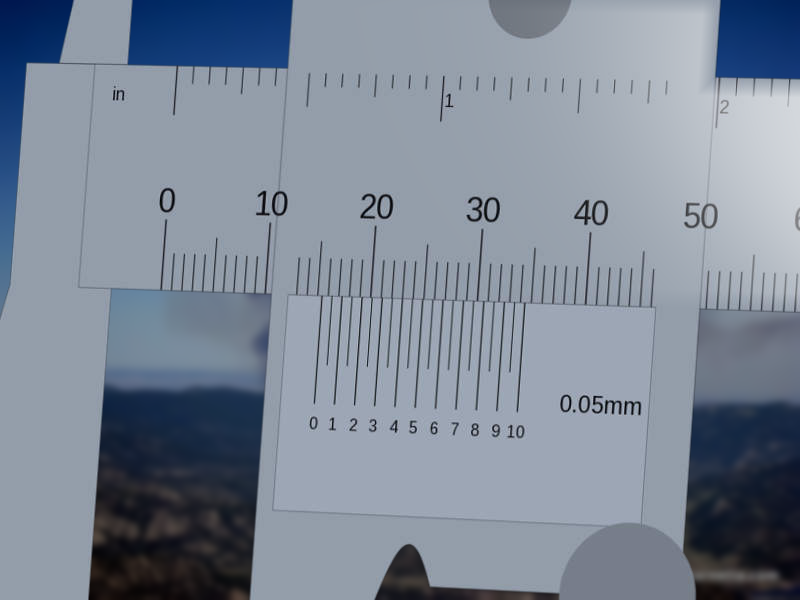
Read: 15.4,mm
